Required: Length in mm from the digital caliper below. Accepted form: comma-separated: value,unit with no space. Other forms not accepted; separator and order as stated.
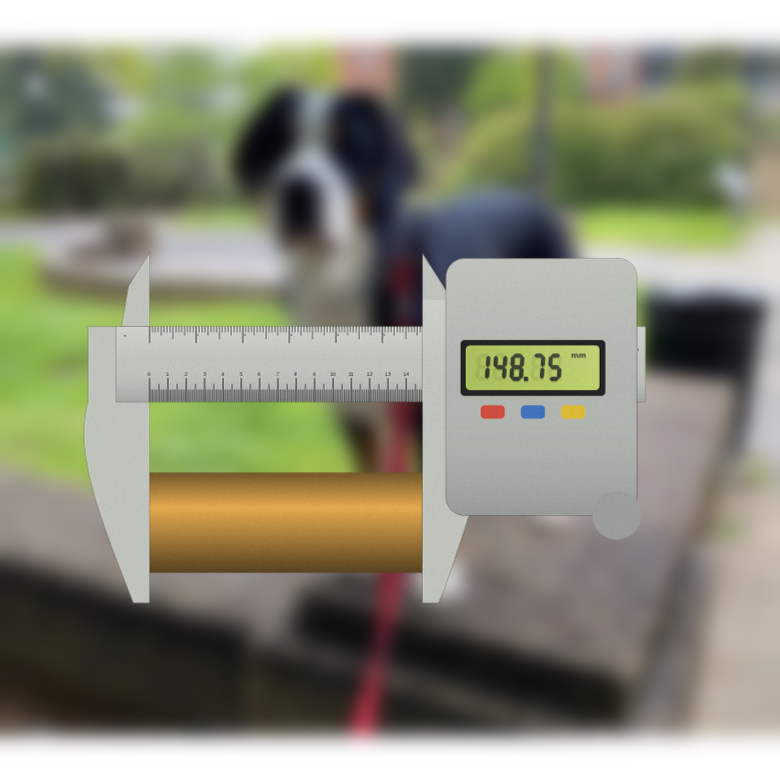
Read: 148.75,mm
